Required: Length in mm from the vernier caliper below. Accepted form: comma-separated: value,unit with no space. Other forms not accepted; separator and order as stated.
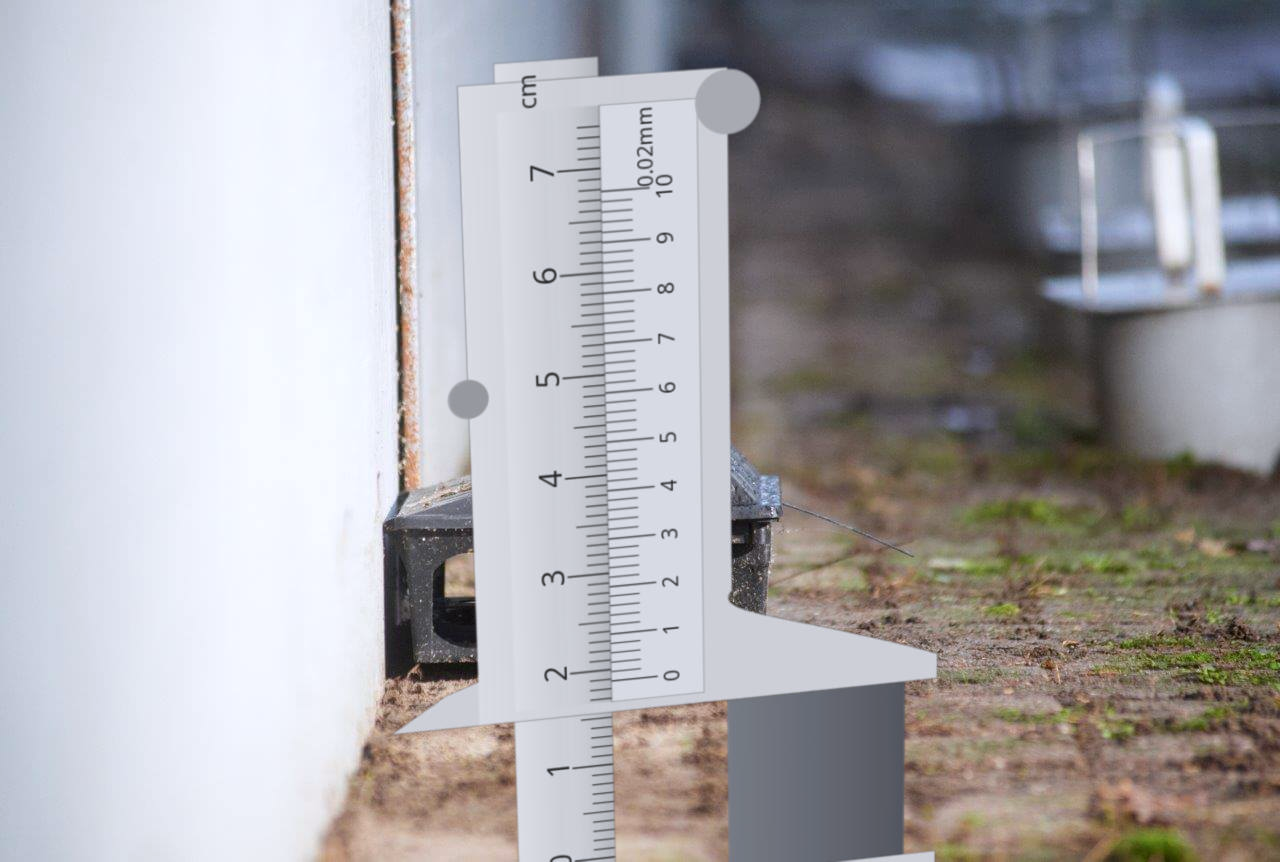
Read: 18.8,mm
